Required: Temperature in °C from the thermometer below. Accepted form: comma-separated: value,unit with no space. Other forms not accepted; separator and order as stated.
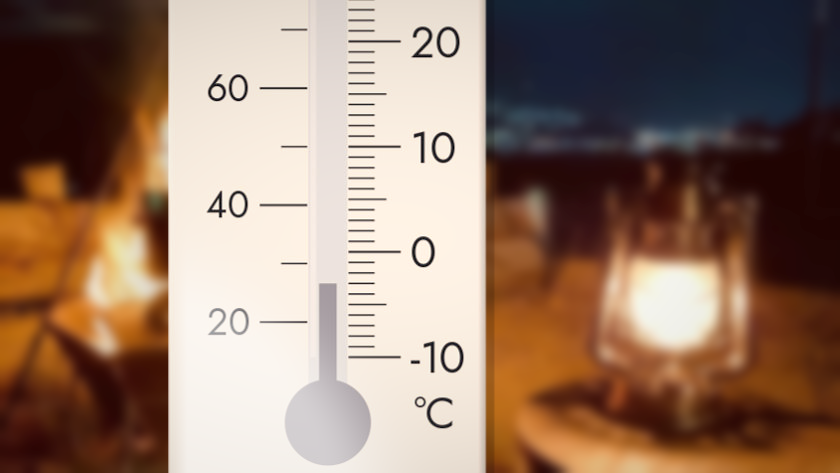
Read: -3,°C
